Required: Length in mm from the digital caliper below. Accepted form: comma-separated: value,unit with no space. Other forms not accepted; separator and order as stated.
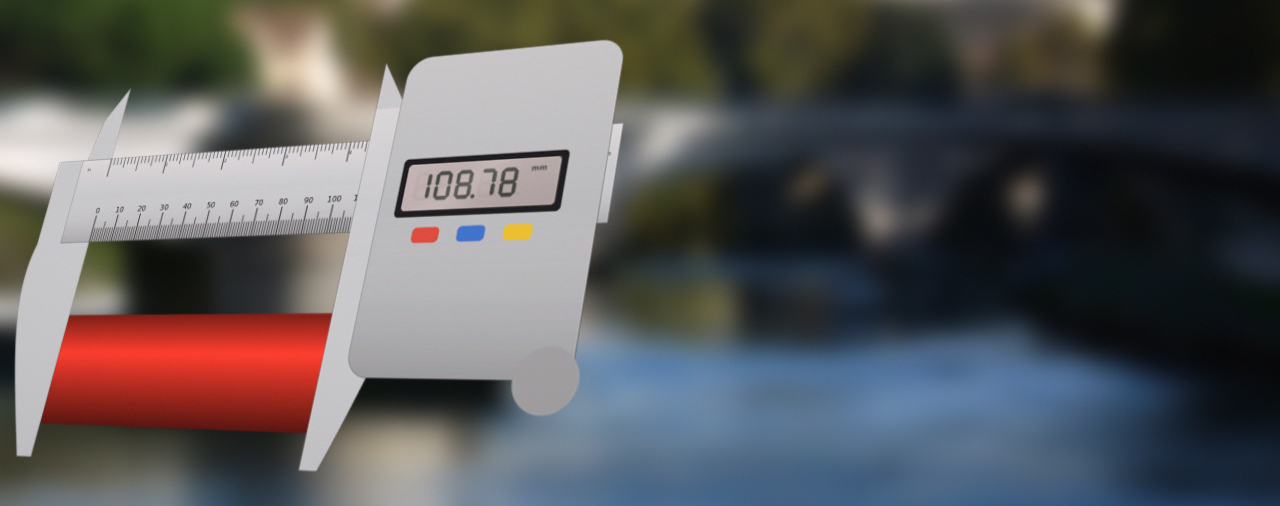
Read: 108.78,mm
